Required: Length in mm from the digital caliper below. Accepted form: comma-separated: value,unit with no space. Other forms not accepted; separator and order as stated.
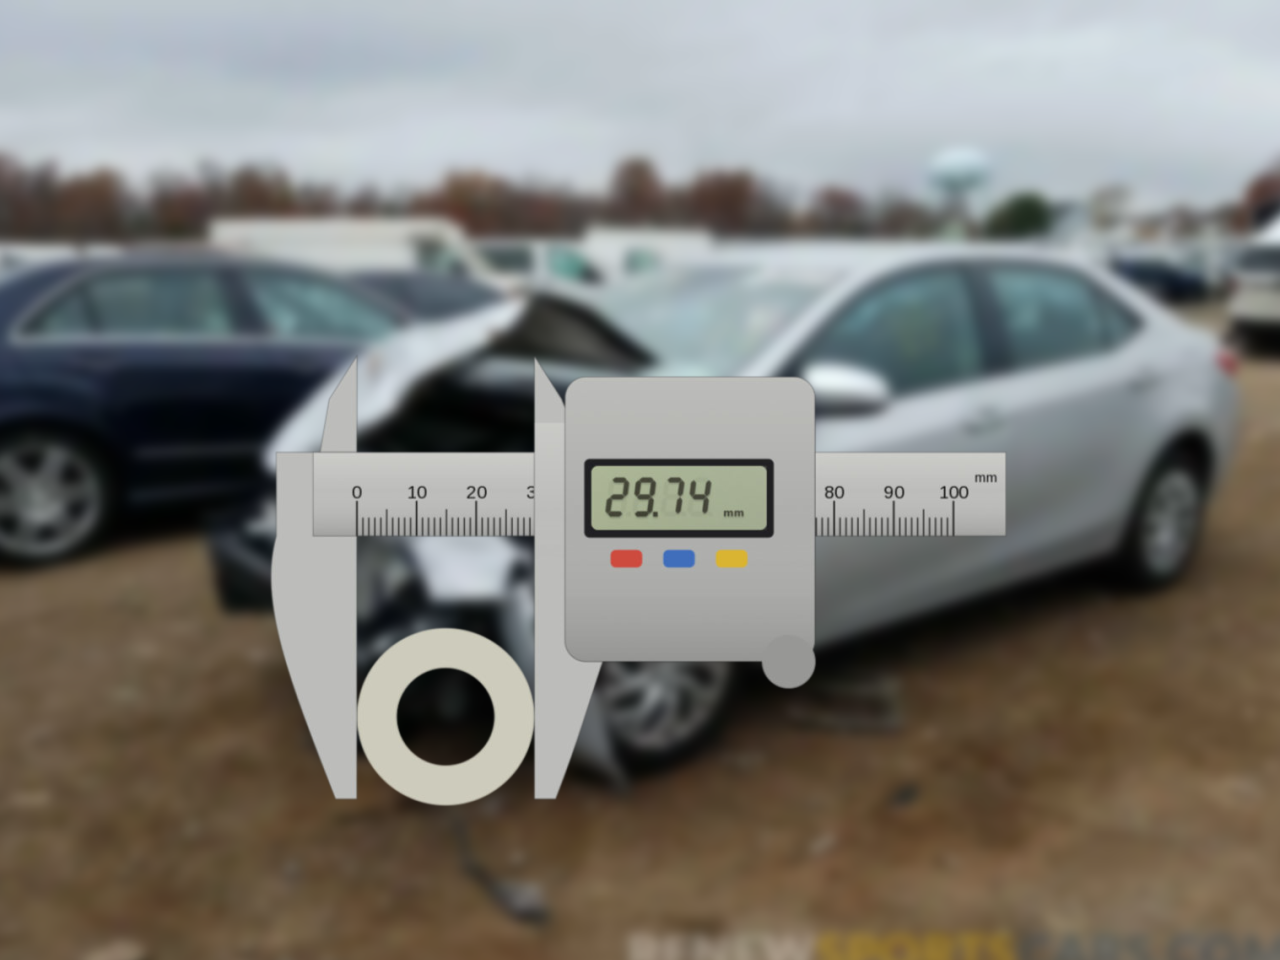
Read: 29.74,mm
